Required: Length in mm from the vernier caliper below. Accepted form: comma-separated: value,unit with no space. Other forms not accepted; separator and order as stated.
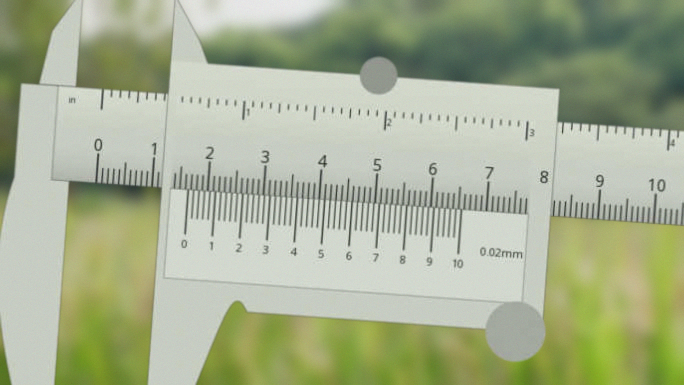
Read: 16.5,mm
